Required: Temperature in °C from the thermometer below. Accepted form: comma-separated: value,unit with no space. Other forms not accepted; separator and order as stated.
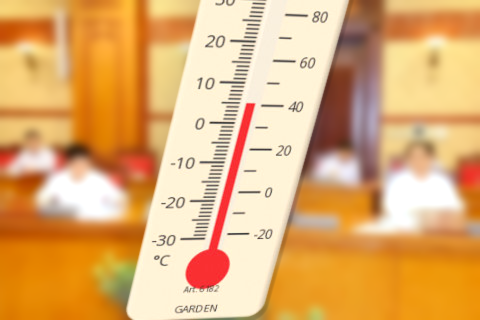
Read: 5,°C
